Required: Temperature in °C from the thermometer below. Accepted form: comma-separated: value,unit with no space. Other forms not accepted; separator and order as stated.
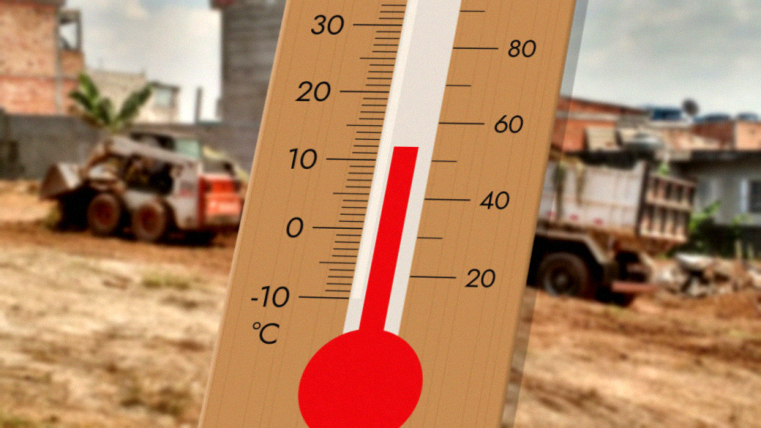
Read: 12,°C
